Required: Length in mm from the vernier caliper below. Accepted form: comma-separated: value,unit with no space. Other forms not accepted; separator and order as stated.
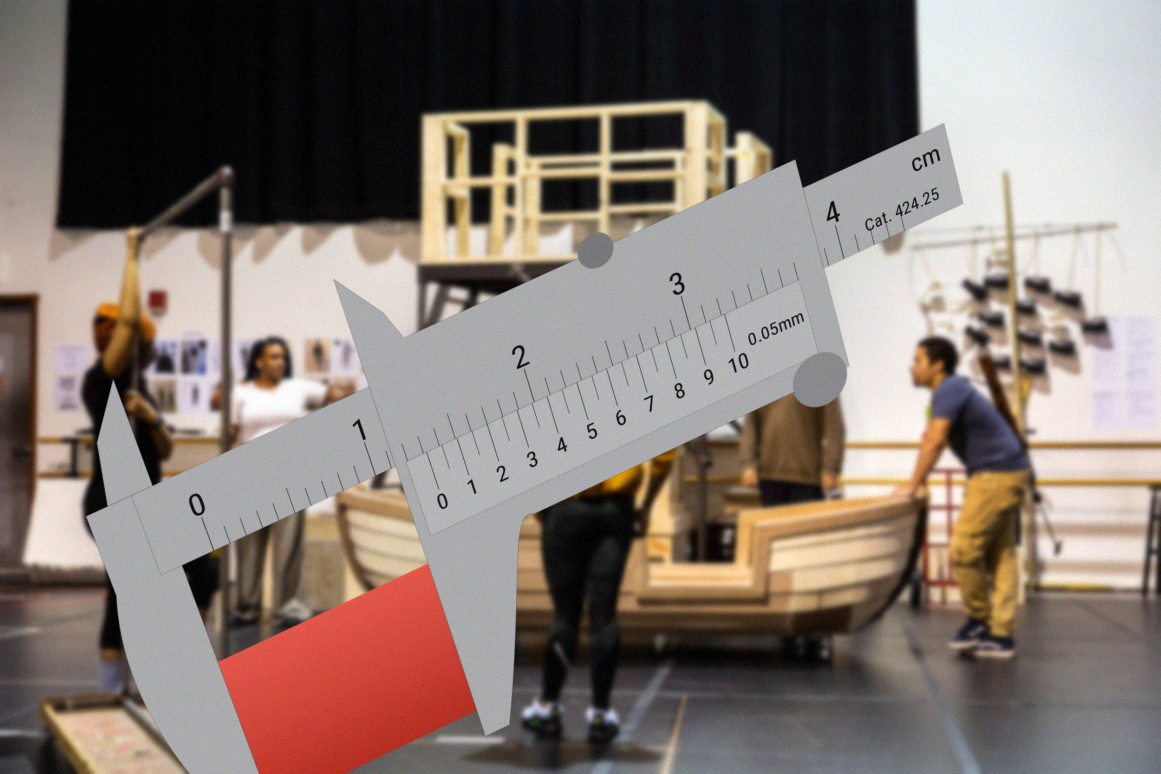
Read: 13.2,mm
